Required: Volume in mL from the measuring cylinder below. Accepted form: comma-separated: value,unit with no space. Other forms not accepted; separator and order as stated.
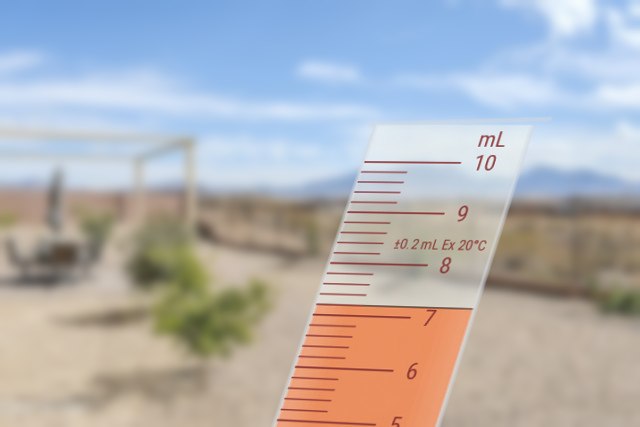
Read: 7.2,mL
